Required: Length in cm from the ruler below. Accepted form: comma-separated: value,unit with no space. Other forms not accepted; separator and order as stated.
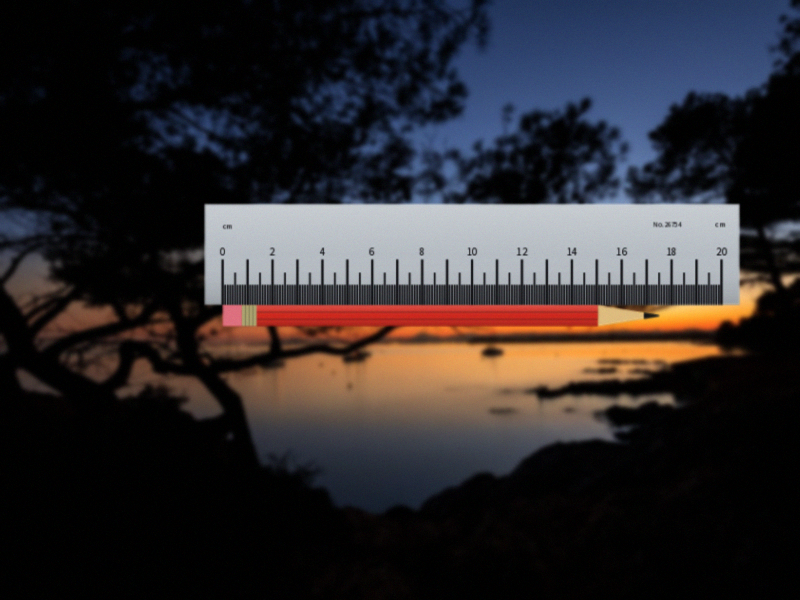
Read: 17.5,cm
